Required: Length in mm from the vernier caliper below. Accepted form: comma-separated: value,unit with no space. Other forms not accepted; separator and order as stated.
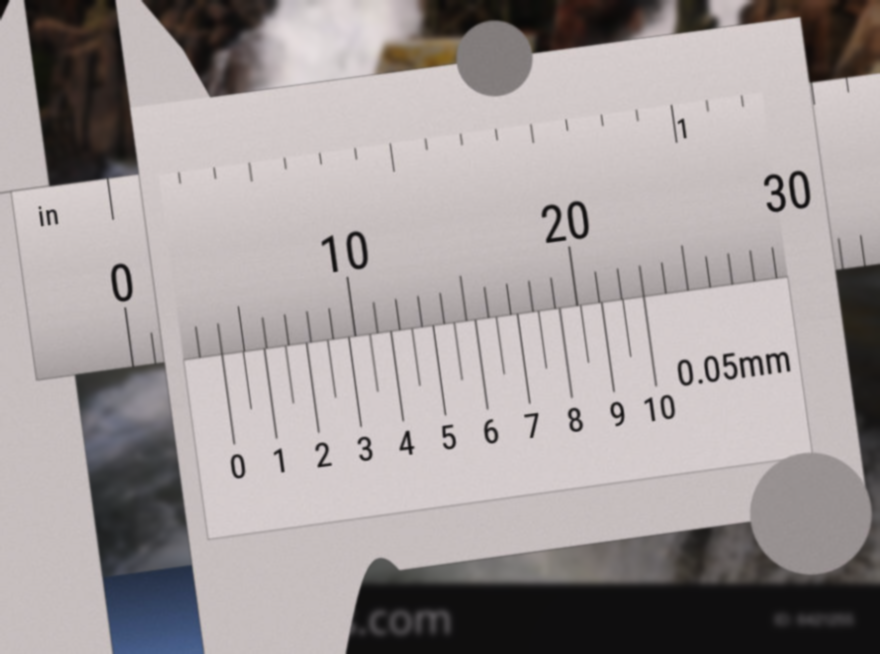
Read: 4.0,mm
